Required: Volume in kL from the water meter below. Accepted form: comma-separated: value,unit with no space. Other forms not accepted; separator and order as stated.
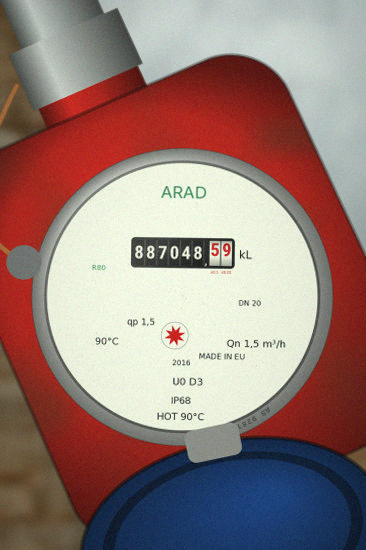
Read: 887048.59,kL
